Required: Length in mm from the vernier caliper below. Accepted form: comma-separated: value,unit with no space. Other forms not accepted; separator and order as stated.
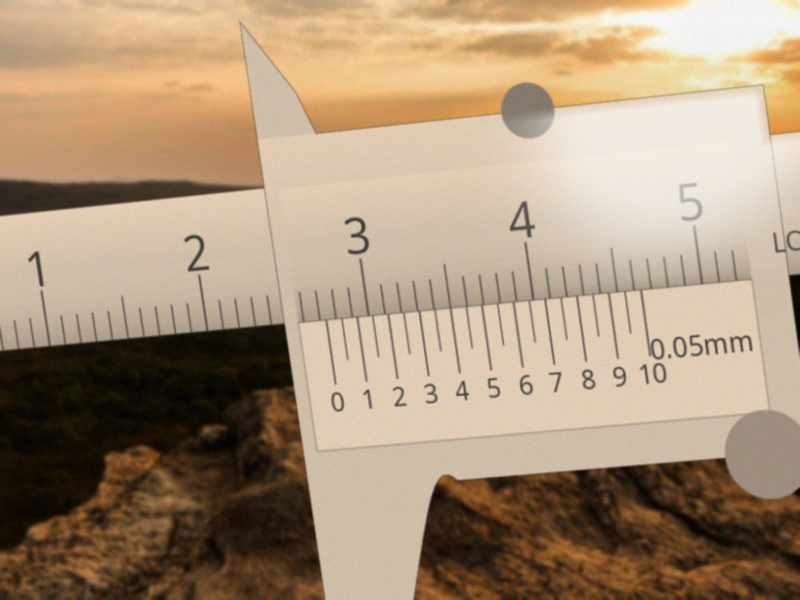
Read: 27.4,mm
